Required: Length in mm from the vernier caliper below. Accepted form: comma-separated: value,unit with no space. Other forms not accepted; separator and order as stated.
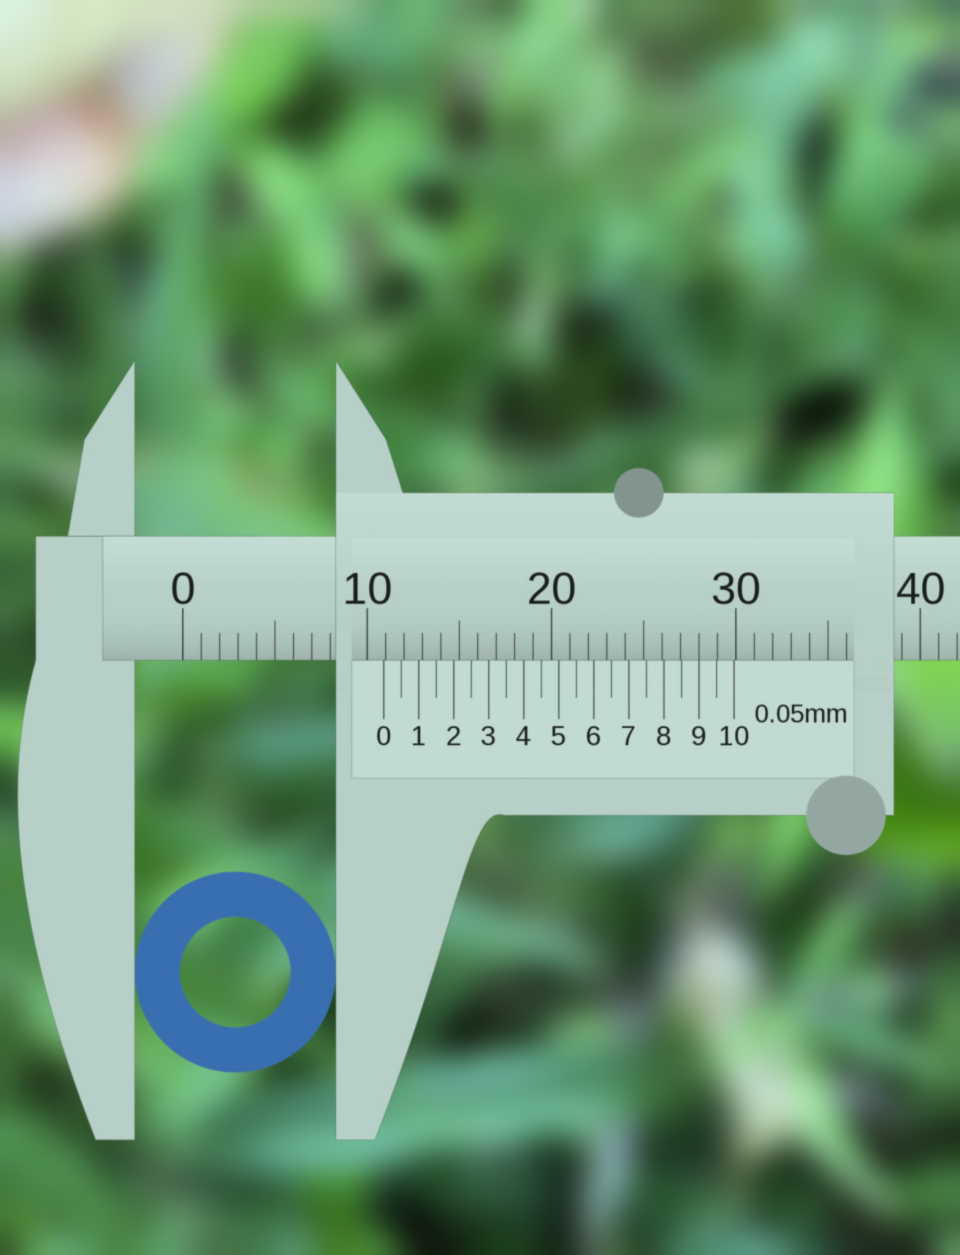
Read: 10.9,mm
